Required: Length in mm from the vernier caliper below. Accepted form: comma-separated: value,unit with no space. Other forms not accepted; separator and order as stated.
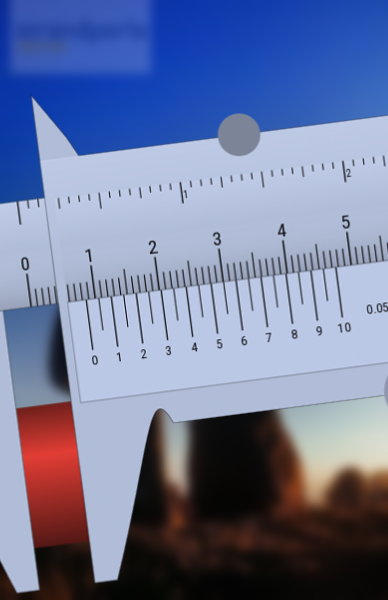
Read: 8.6,mm
